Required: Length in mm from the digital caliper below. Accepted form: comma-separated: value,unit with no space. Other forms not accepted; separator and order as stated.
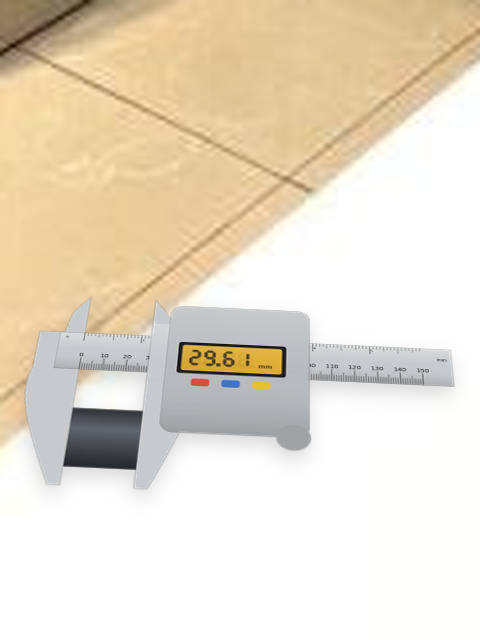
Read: 29.61,mm
